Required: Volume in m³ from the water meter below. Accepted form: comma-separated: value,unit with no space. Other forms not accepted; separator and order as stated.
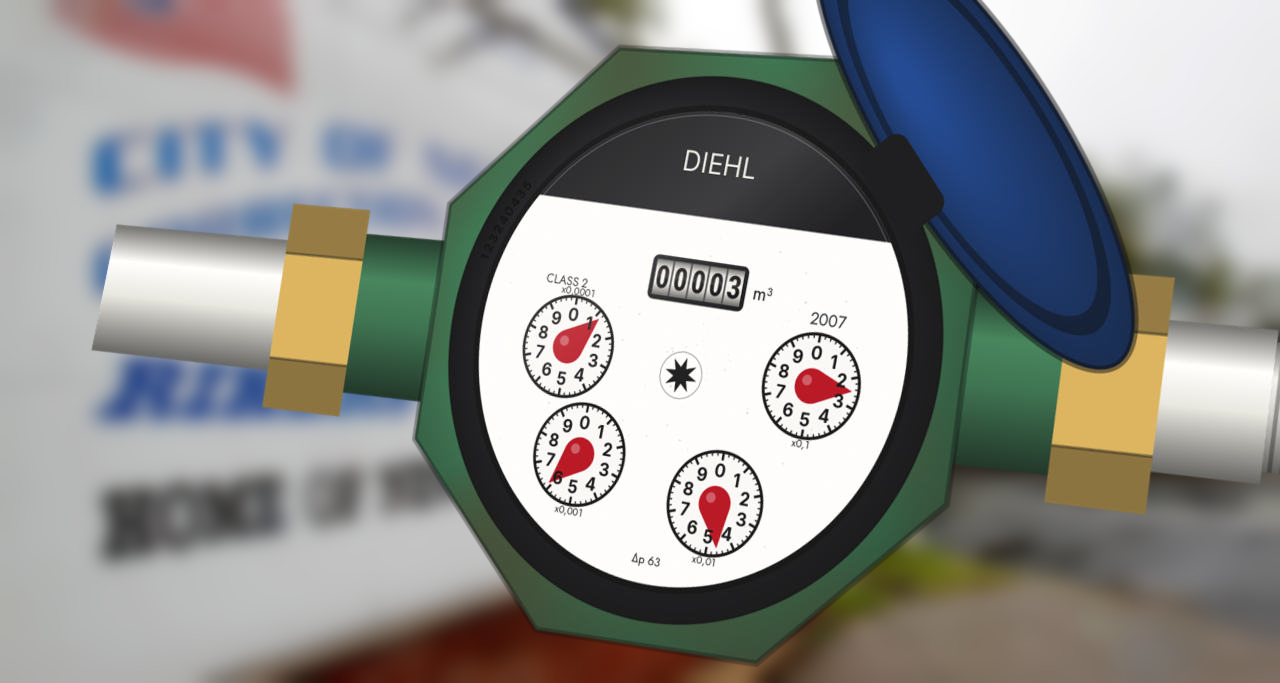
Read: 3.2461,m³
